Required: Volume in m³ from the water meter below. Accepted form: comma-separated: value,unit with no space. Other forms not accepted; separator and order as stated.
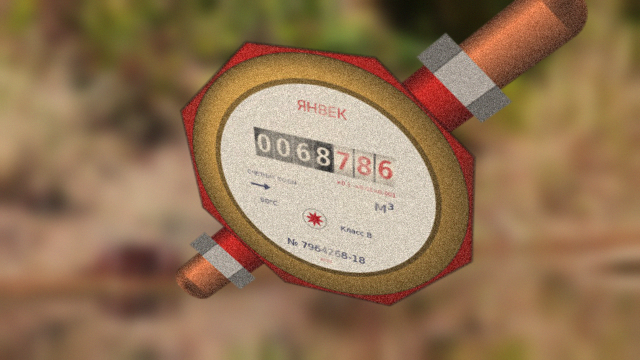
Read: 68.786,m³
